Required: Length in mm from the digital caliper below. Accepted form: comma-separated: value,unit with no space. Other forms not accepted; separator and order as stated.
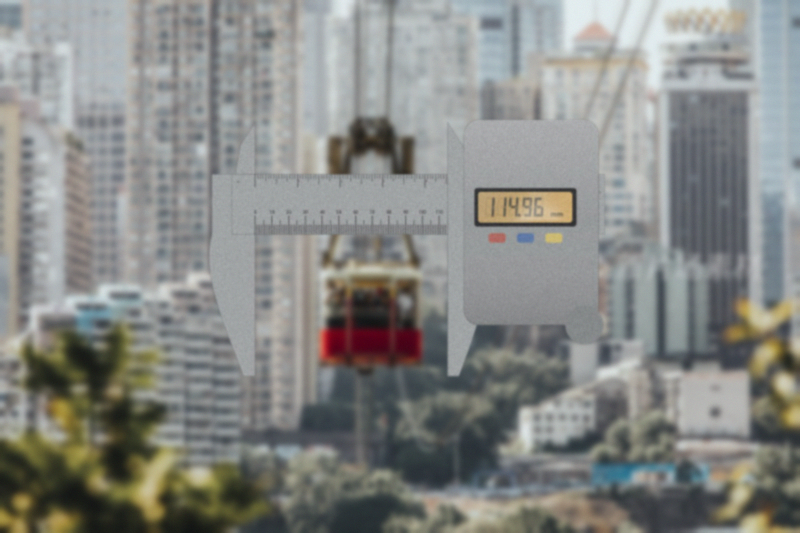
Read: 114.96,mm
